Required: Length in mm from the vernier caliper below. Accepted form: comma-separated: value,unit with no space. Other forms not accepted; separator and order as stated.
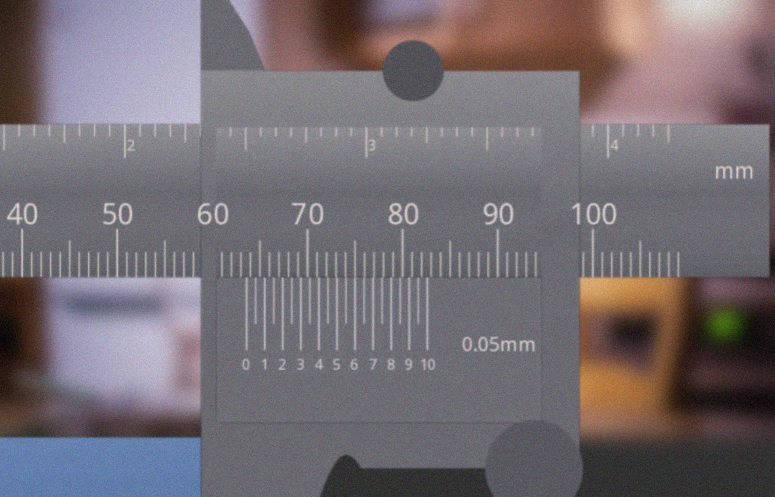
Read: 63.6,mm
